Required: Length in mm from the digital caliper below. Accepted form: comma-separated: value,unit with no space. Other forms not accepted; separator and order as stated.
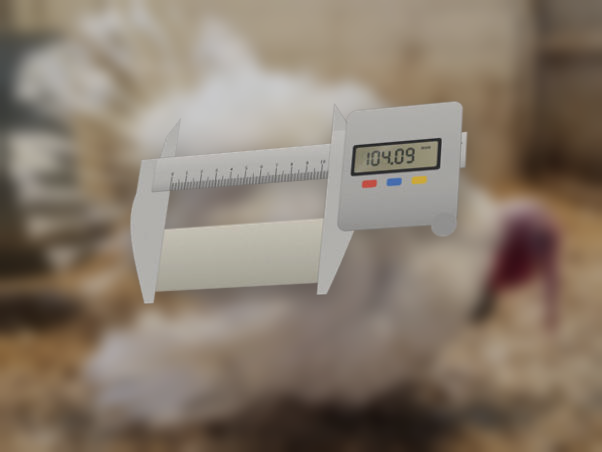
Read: 104.09,mm
